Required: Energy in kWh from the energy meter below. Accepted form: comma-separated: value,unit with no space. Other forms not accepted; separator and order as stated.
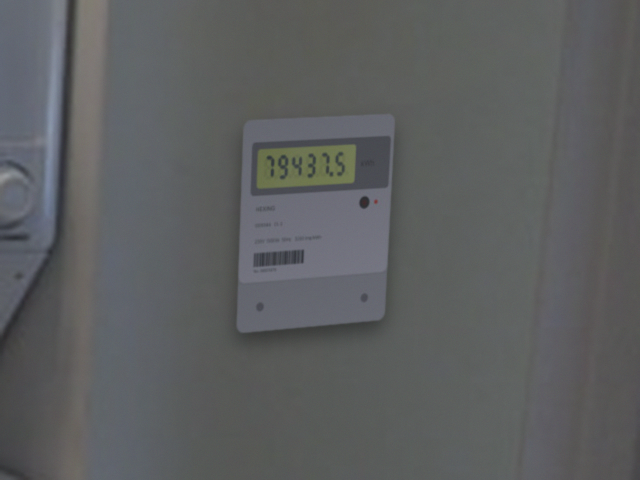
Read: 79437.5,kWh
